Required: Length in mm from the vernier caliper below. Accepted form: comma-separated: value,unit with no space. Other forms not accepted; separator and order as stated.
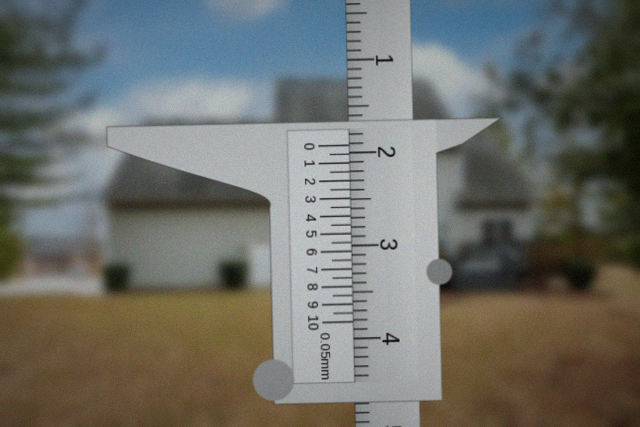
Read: 19.2,mm
